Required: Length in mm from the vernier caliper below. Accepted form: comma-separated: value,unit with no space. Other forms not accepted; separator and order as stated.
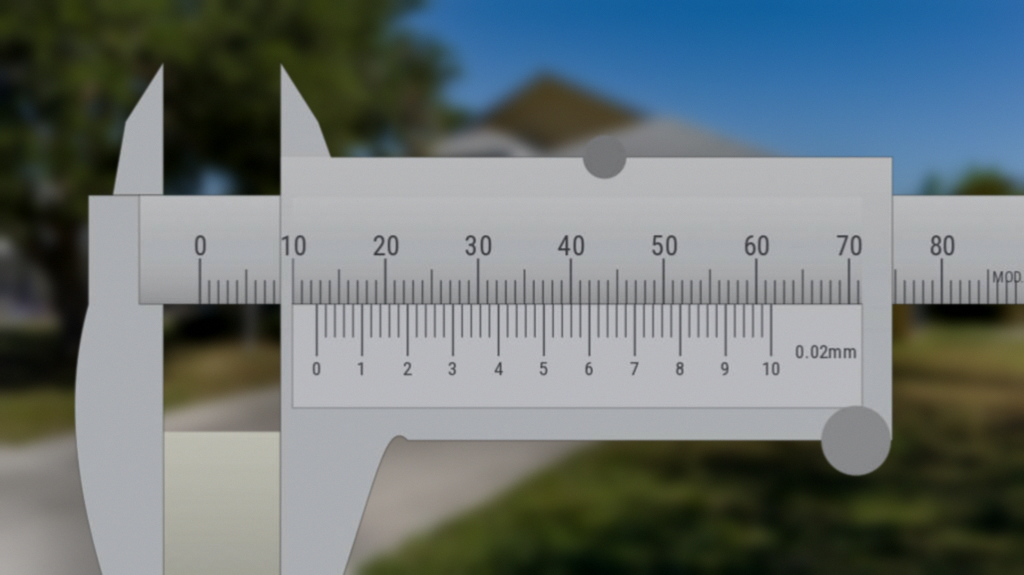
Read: 12.6,mm
